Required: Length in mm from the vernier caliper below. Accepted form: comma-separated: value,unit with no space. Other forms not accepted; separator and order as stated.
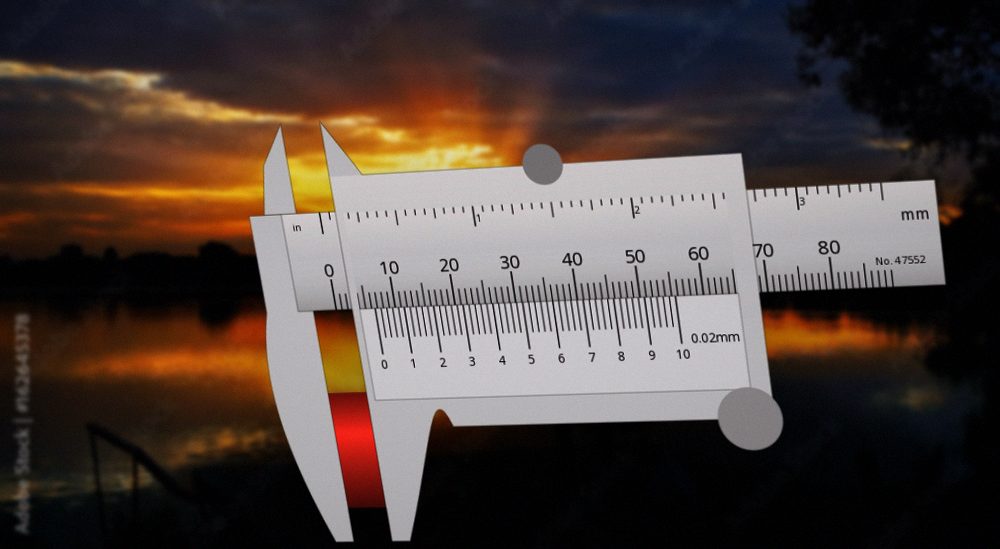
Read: 6.6,mm
